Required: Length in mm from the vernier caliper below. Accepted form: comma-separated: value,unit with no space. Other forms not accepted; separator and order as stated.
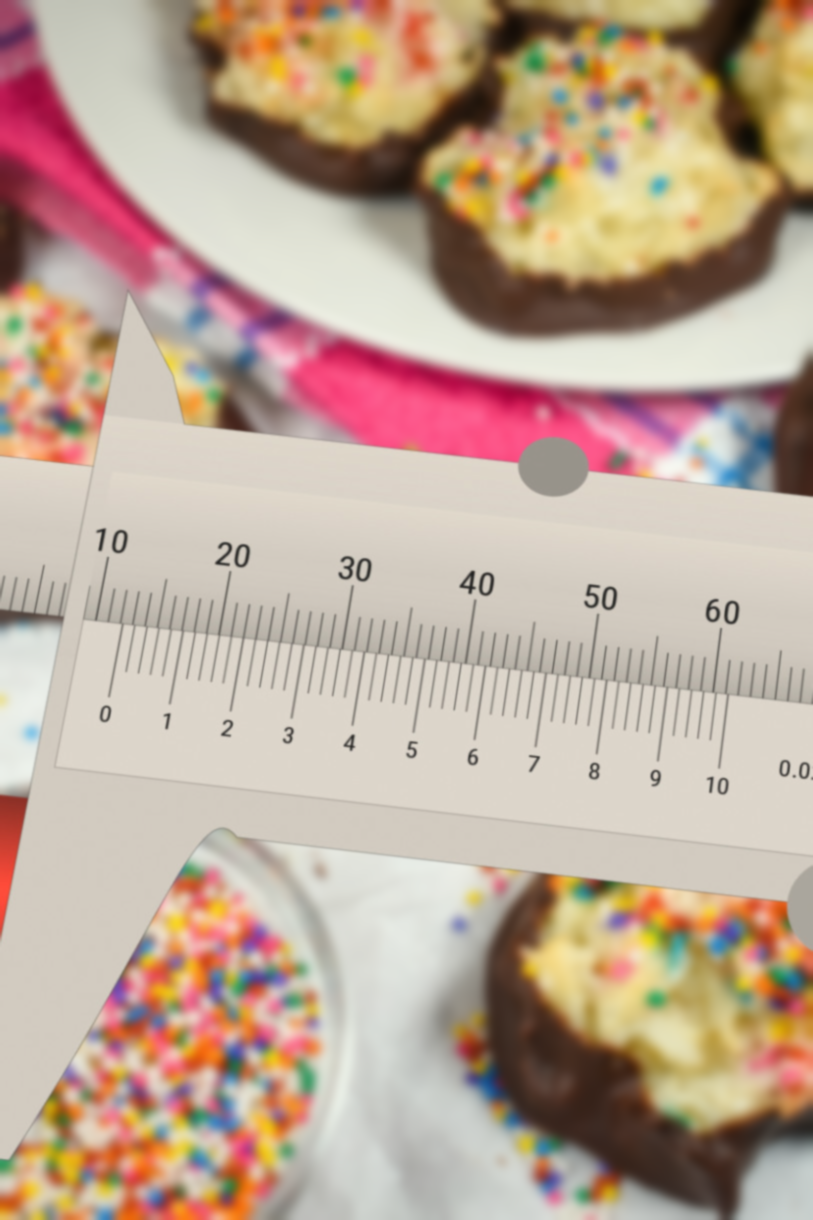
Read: 12.2,mm
